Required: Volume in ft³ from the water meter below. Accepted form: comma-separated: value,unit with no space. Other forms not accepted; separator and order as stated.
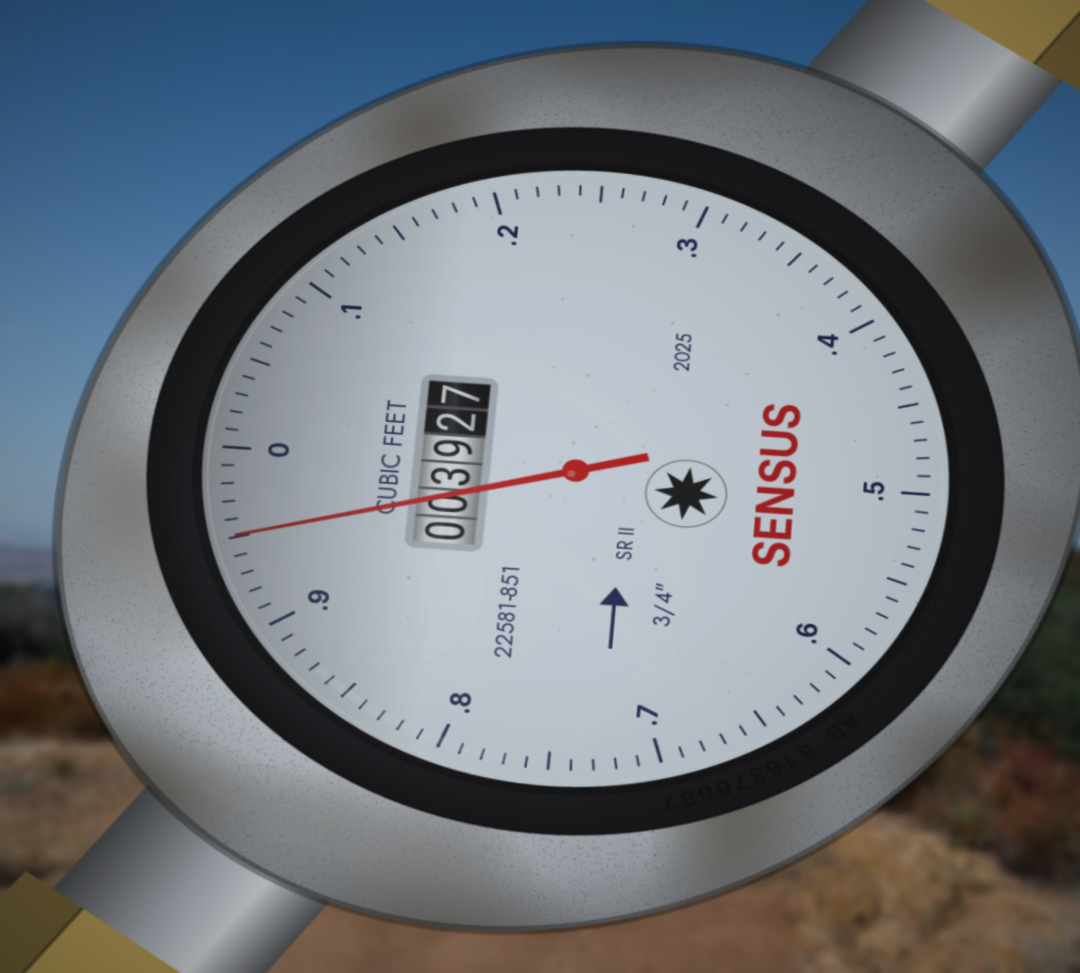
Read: 3926.95,ft³
